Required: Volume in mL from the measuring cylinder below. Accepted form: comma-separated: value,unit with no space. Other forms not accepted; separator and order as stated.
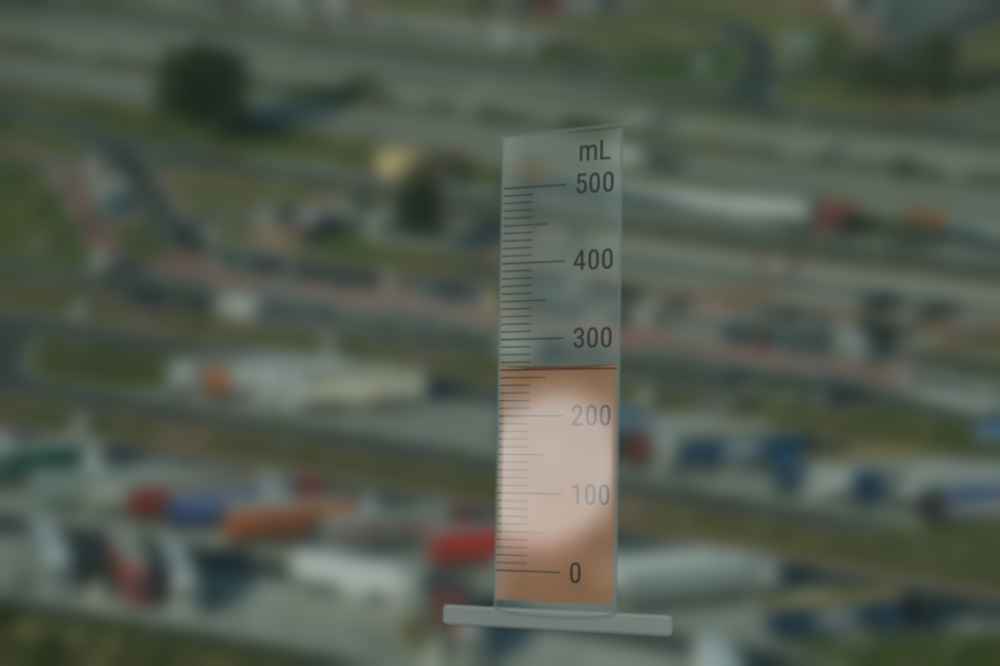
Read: 260,mL
